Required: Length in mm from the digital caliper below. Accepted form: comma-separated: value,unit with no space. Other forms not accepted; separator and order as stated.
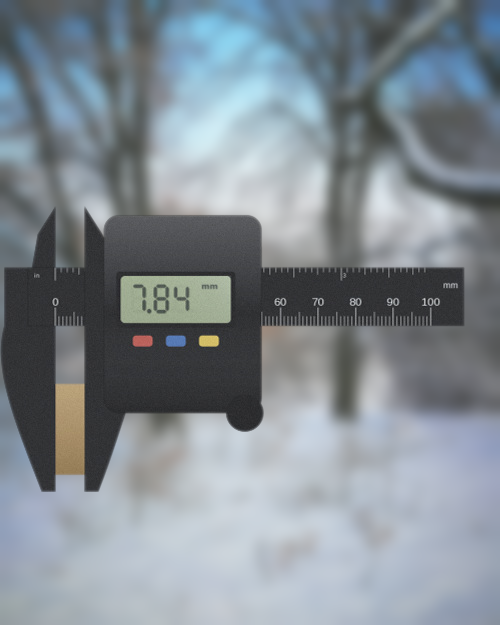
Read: 7.84,mm
